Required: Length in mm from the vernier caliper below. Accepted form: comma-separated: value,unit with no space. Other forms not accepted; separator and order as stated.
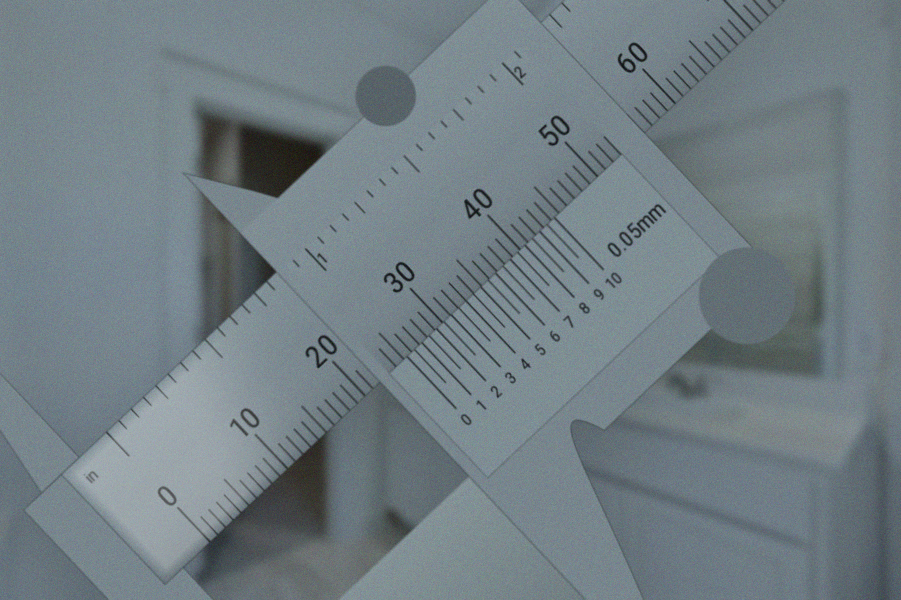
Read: 25.4,mm
